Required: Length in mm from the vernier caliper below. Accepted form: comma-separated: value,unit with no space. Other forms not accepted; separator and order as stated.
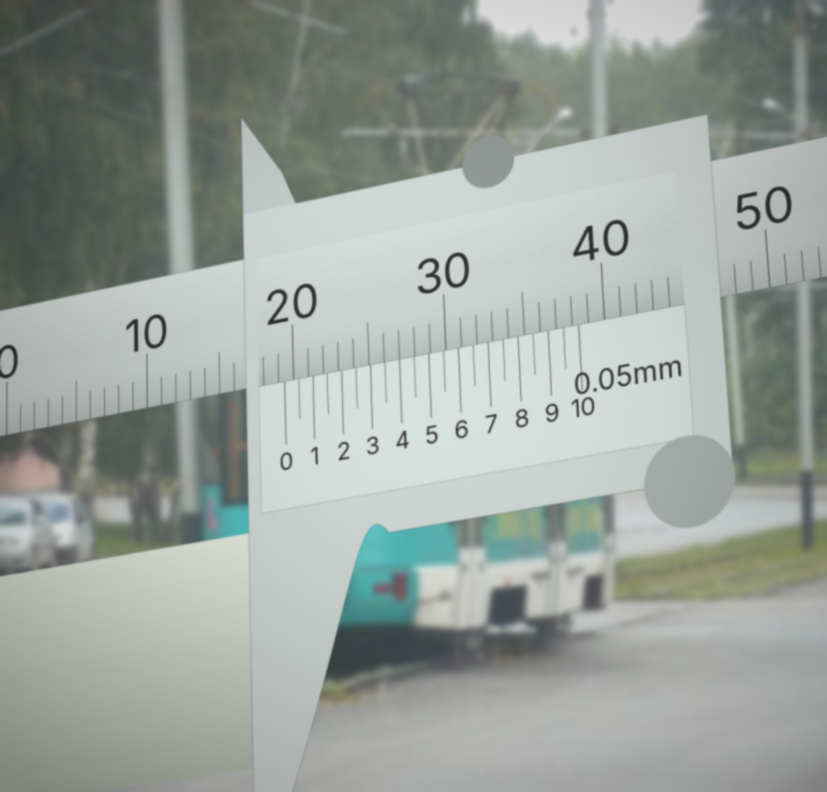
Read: 19.4,mm
